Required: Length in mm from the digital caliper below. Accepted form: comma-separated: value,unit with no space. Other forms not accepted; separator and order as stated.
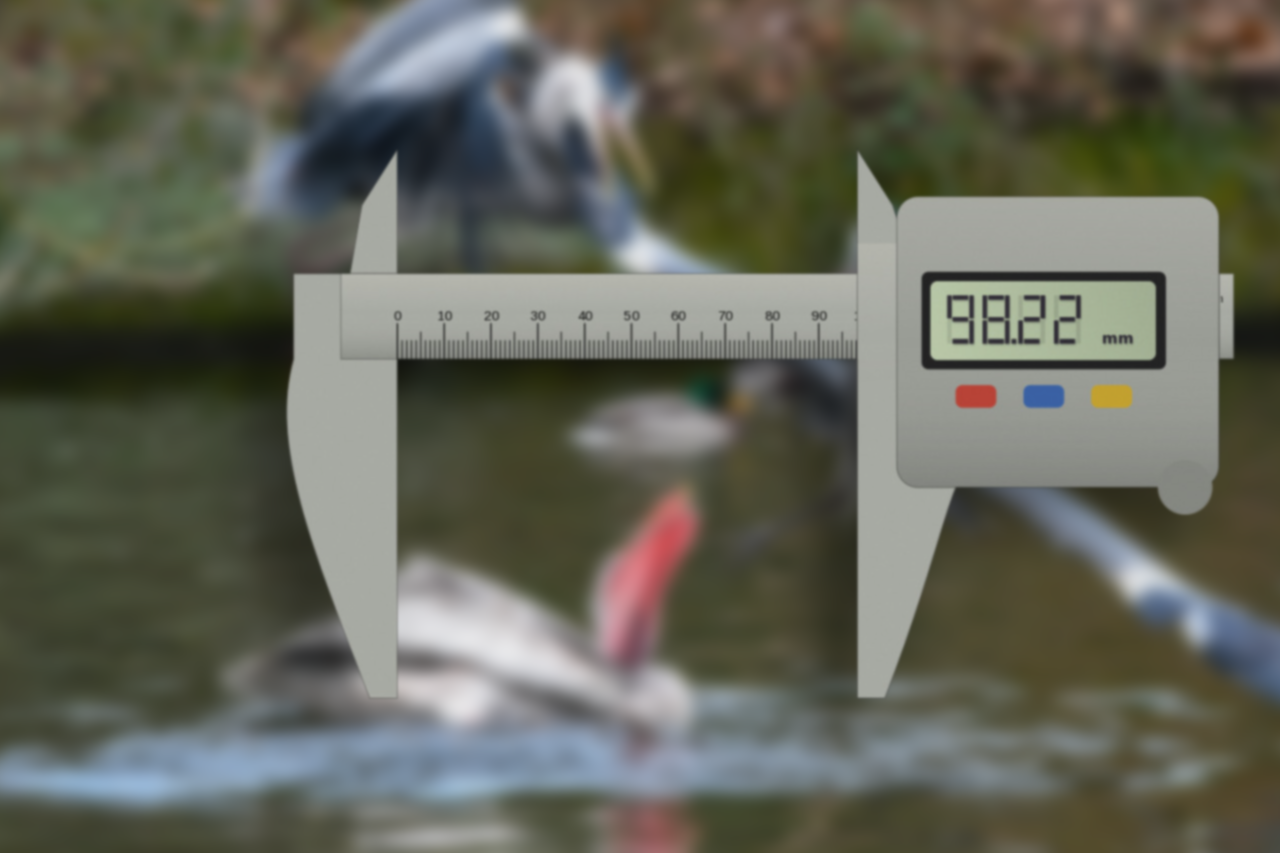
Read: 98.22,mm
